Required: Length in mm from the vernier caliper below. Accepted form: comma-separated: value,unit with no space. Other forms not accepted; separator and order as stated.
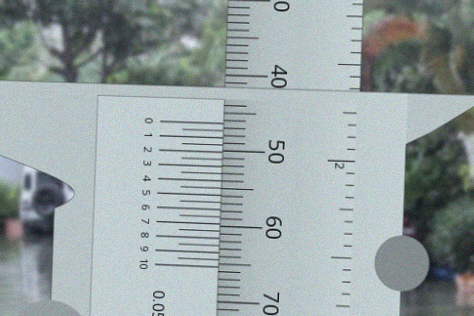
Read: 46.4,mm
